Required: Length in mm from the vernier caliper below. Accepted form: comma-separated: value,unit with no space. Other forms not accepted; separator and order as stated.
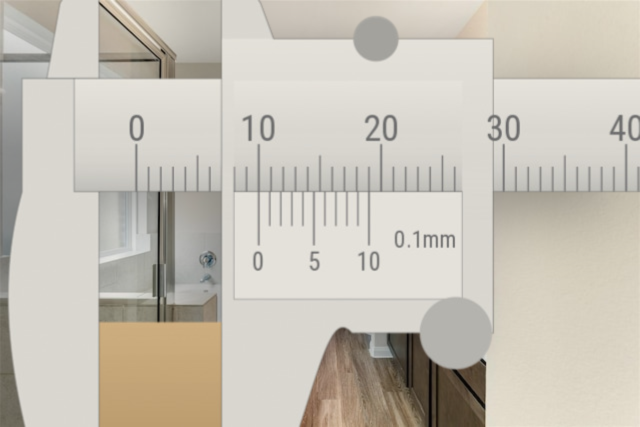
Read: 10.0,mm
